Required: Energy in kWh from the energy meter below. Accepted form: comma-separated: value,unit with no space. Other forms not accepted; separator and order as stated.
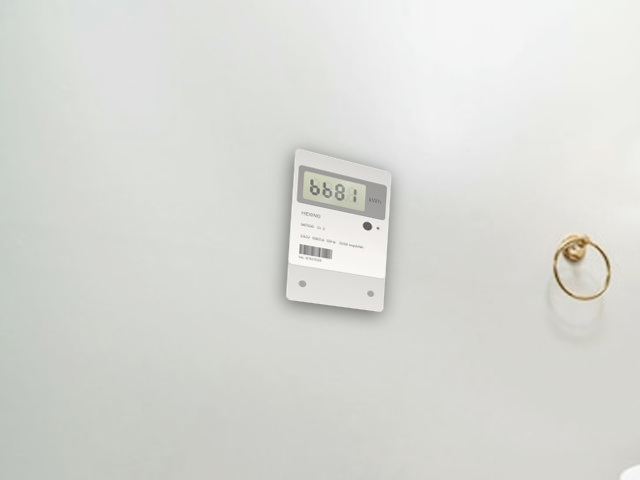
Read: 6681,kWh
